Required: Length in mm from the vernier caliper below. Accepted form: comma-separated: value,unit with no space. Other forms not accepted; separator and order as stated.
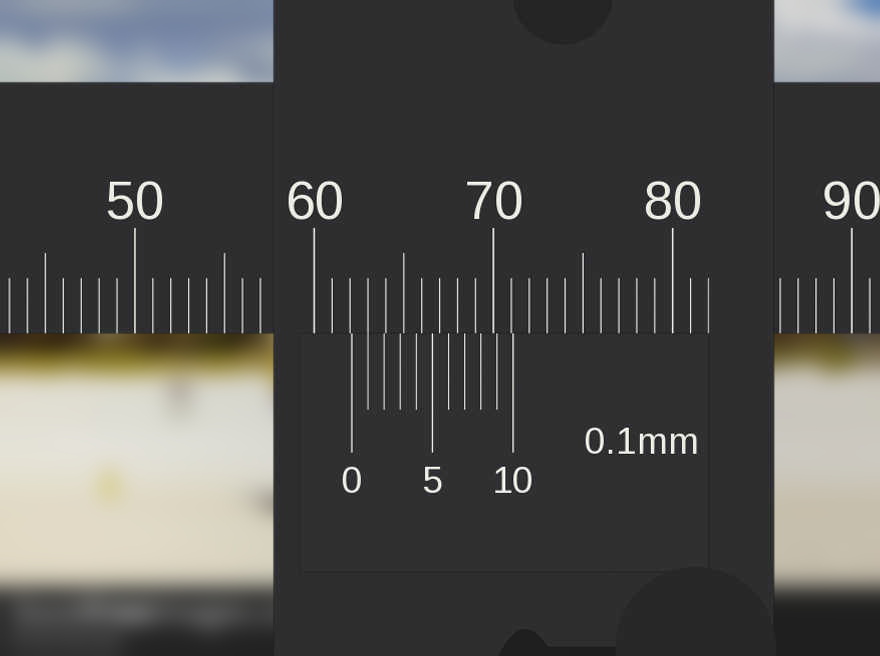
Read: 62.1,mm
